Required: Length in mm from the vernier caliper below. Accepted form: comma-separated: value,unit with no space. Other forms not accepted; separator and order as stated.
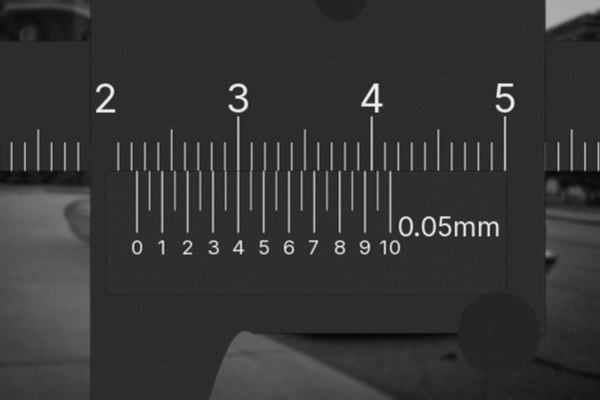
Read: 22.4,mm
